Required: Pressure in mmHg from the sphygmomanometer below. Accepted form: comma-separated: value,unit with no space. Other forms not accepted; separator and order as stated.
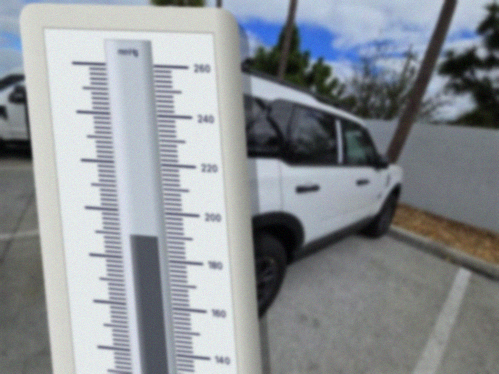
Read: 190,mmHg
